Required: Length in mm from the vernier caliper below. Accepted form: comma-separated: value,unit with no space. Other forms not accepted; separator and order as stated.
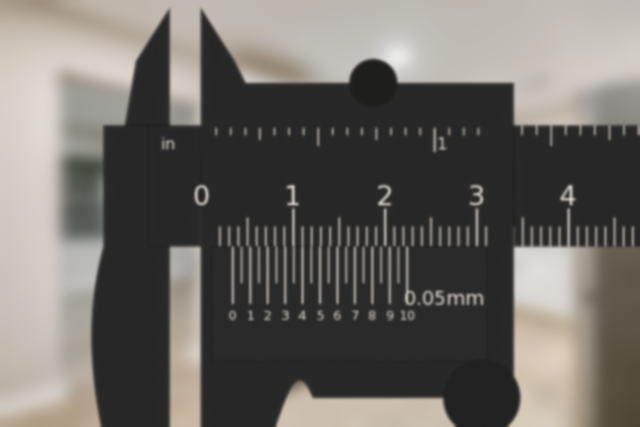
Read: 3.4,mm
